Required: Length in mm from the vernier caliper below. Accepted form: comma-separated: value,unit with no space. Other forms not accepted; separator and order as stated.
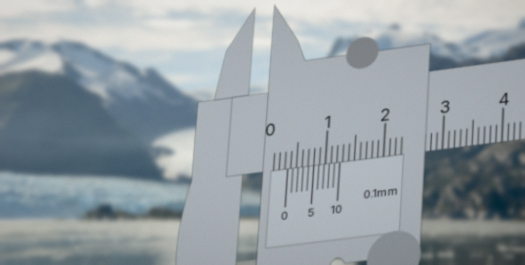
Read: 3.5,mm
